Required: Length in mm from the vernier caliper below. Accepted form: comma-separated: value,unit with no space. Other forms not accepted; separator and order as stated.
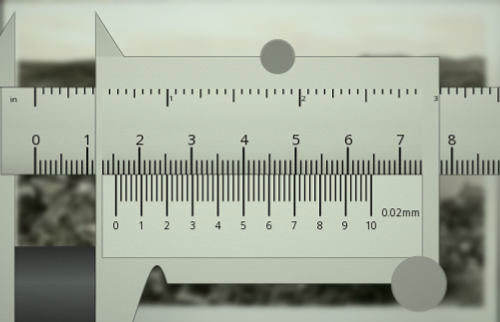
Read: 15.5,mm
